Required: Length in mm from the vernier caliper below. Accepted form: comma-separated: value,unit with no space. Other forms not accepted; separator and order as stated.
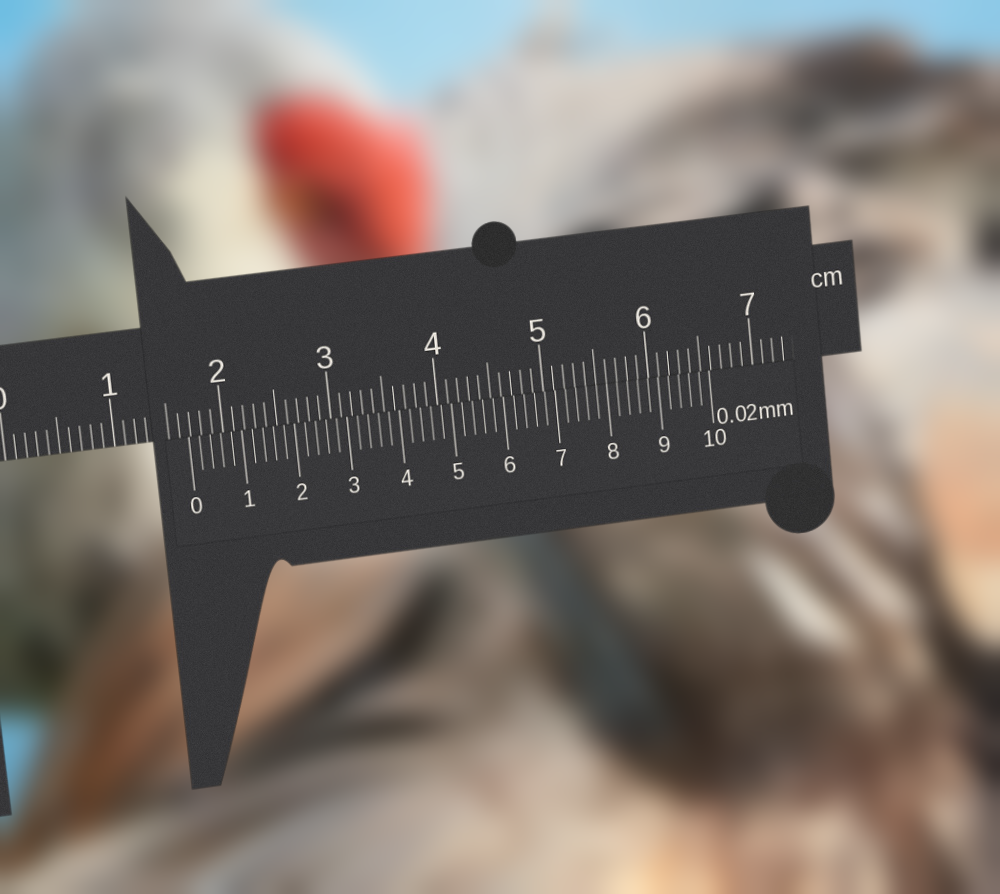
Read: 16.8,mm
